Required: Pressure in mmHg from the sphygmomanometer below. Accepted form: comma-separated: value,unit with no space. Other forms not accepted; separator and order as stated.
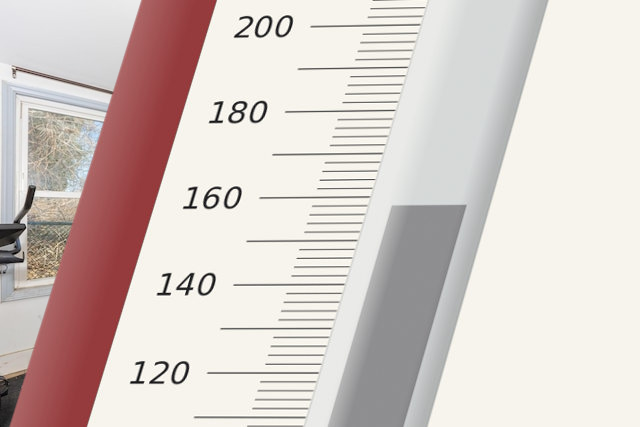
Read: 158,mmHg
